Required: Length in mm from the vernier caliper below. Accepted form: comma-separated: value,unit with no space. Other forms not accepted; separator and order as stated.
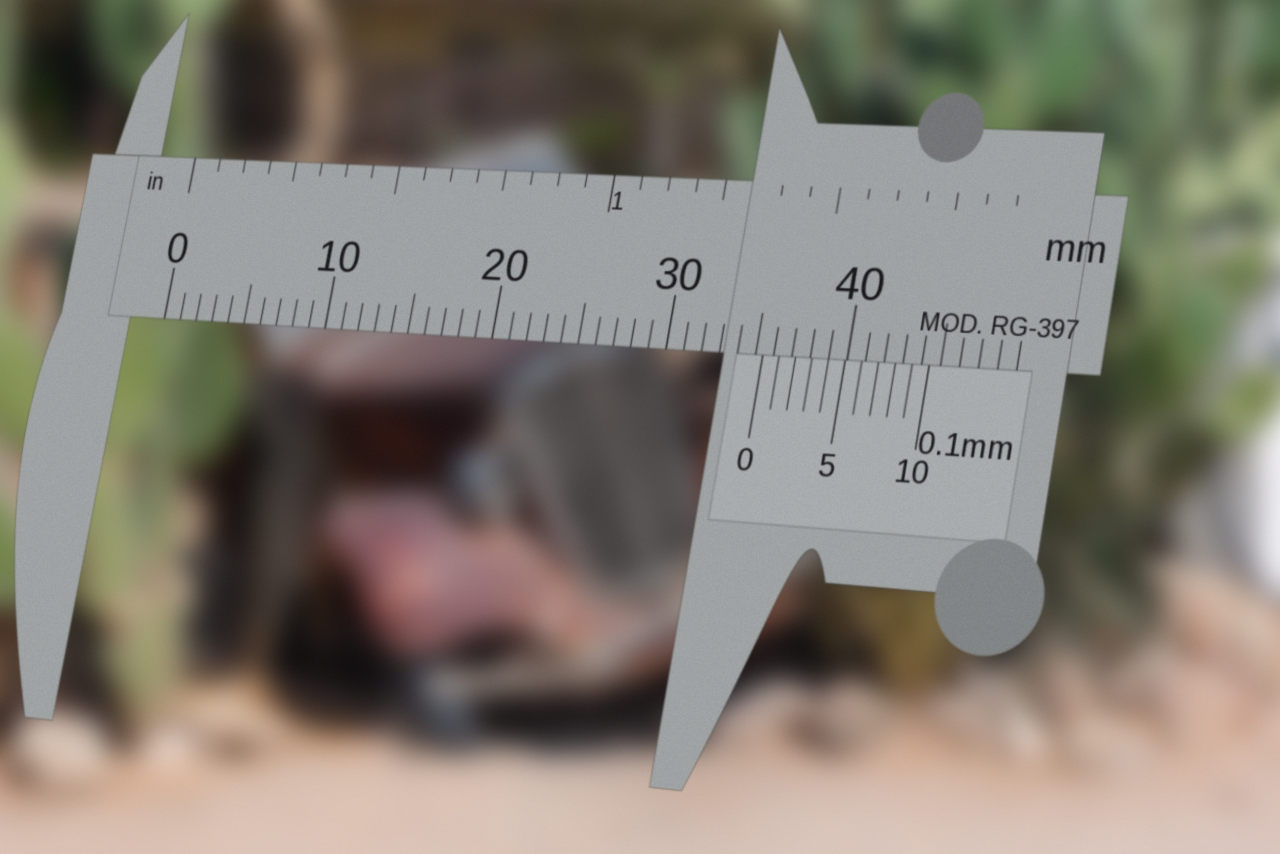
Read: 35.4,mm
